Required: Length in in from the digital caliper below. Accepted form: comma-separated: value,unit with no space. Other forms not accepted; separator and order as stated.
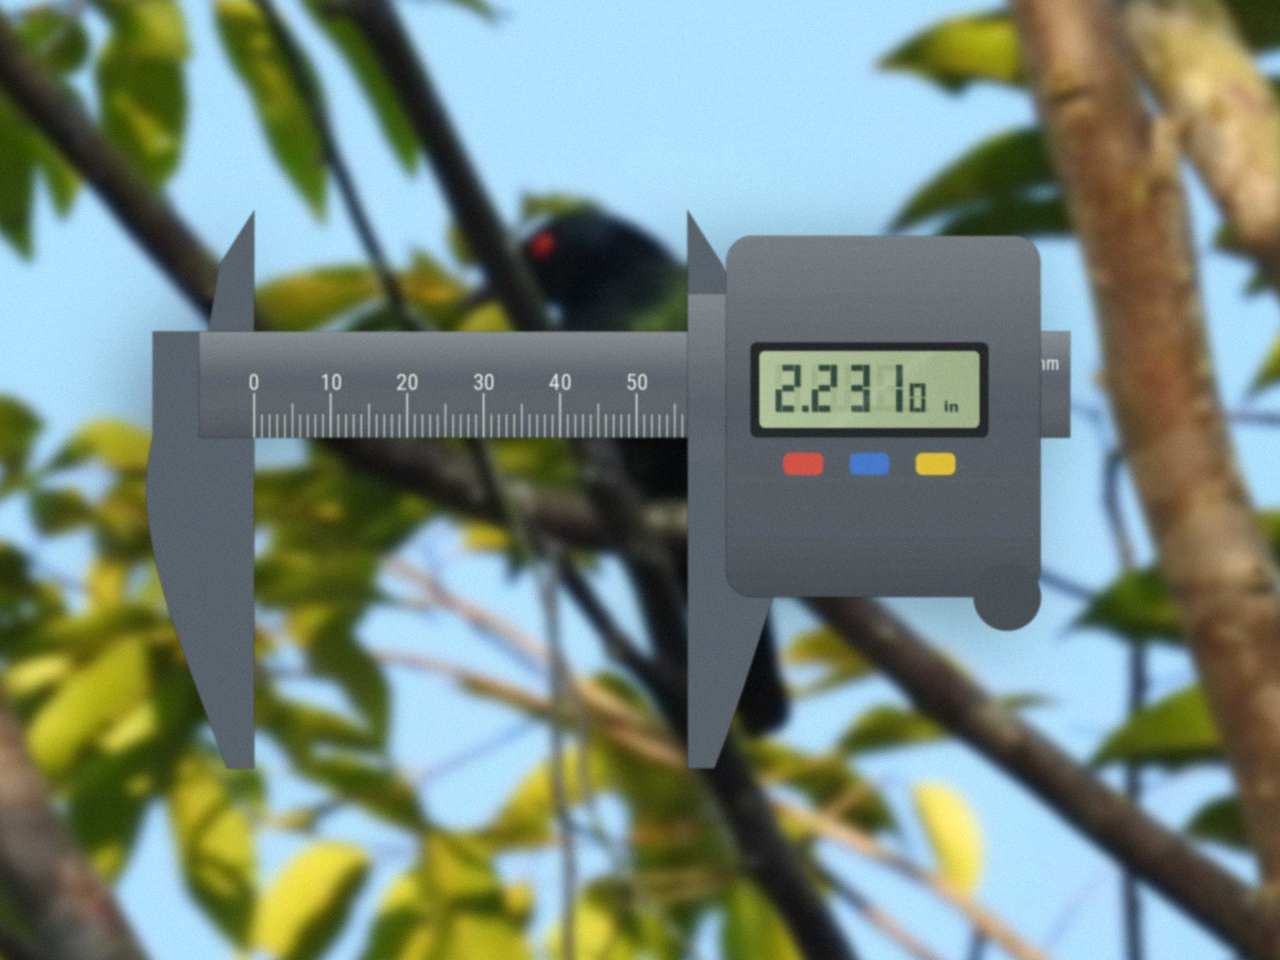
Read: 2.2310,in
